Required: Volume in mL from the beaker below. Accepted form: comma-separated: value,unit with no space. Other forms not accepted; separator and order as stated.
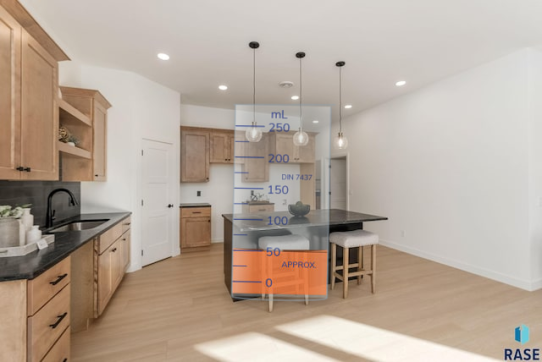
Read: 50,mL
